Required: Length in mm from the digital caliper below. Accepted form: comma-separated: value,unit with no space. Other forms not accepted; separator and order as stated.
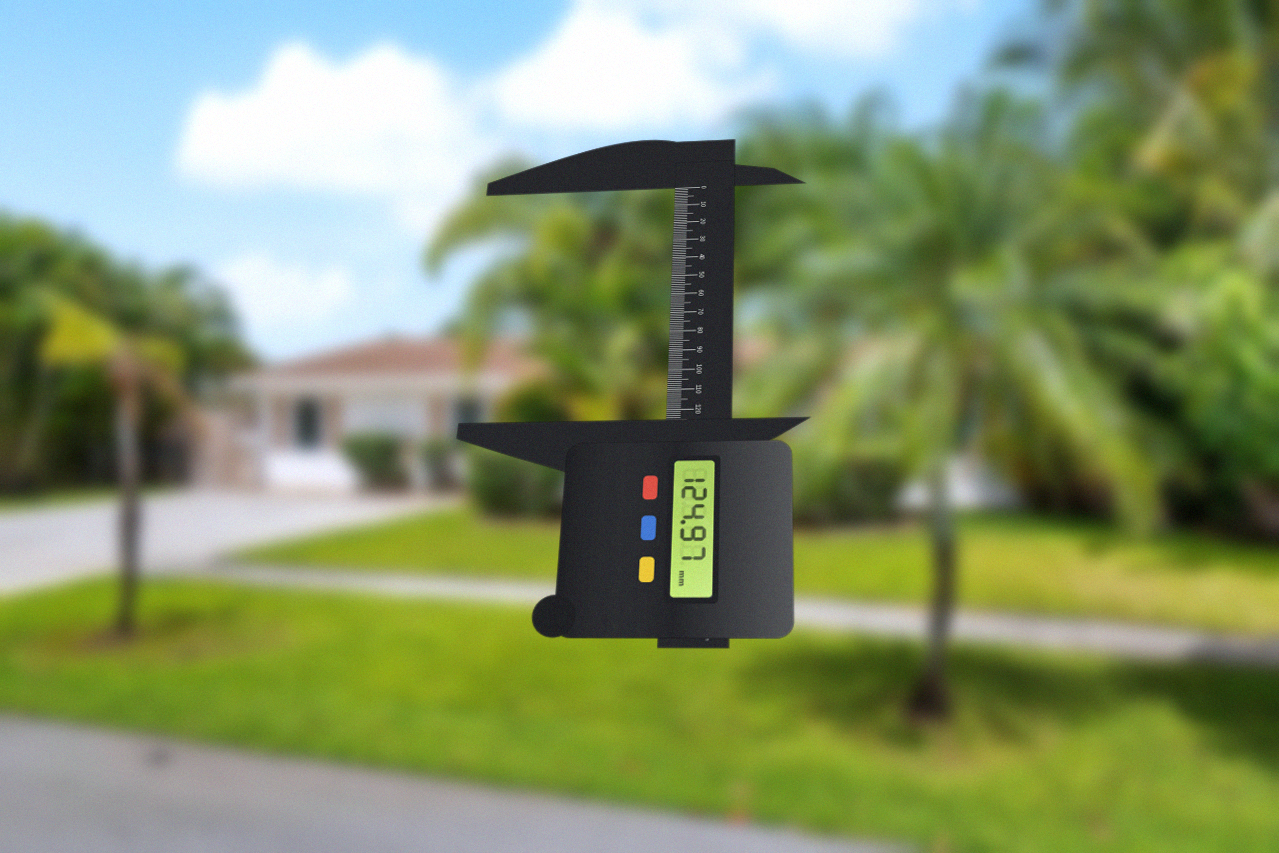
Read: 124.97,mm
